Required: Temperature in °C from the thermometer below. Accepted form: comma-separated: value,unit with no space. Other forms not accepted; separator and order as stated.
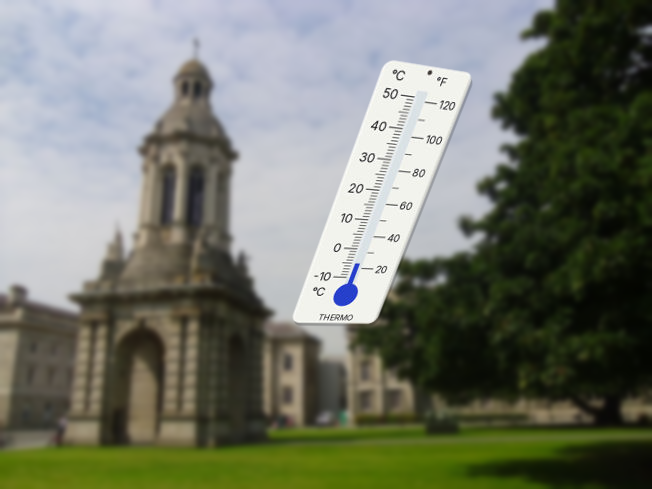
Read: -5,°C
